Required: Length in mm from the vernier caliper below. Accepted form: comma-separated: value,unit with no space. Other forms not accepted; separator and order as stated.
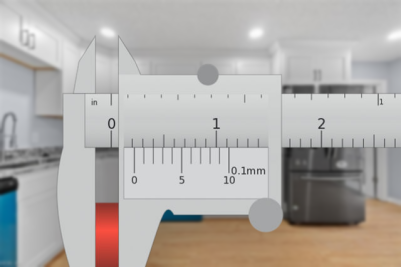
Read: 2.2,mm
